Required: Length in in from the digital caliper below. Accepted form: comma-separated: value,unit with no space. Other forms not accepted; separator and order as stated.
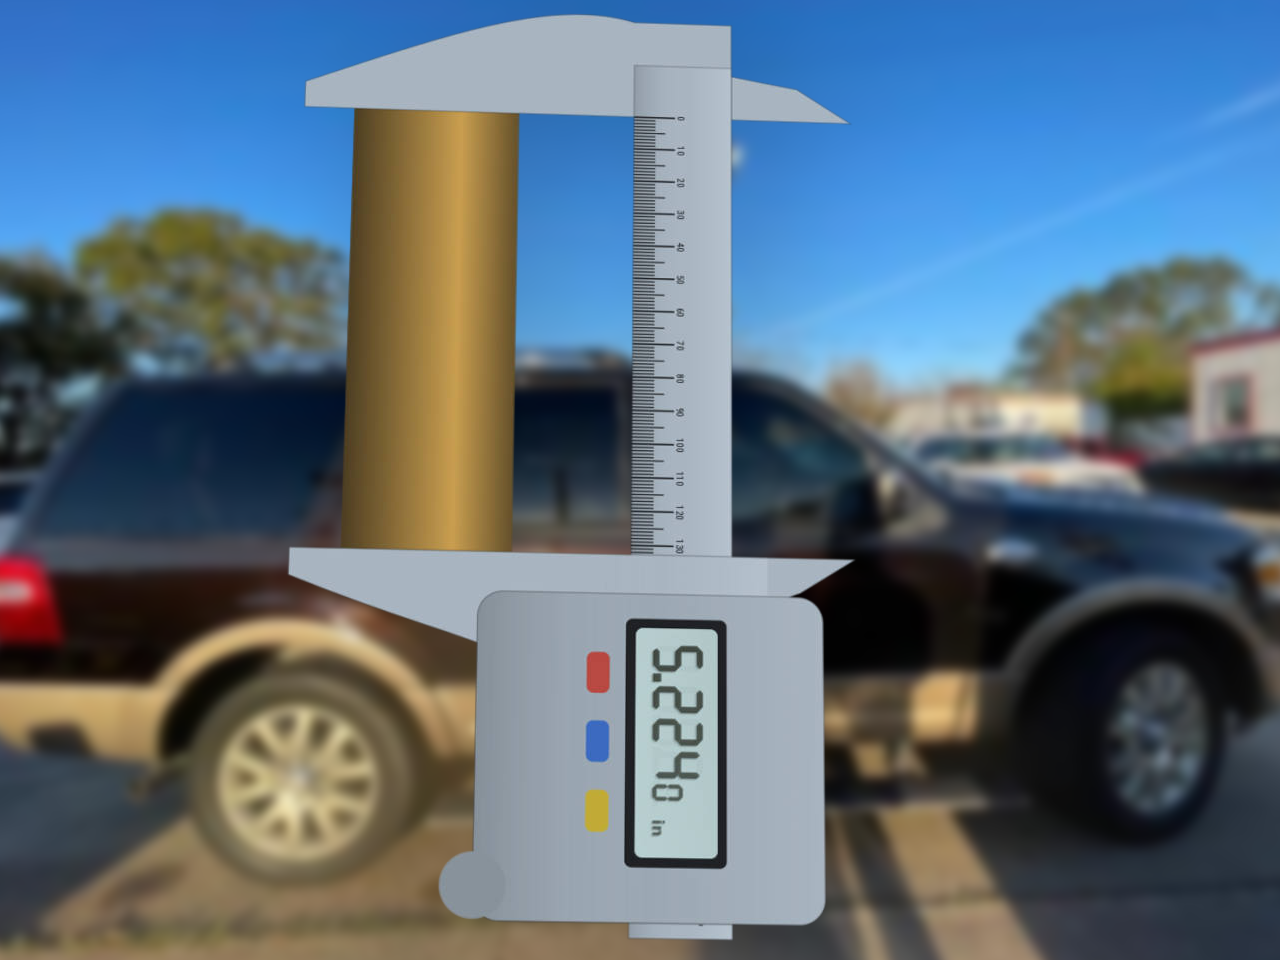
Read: 5.2240,in
